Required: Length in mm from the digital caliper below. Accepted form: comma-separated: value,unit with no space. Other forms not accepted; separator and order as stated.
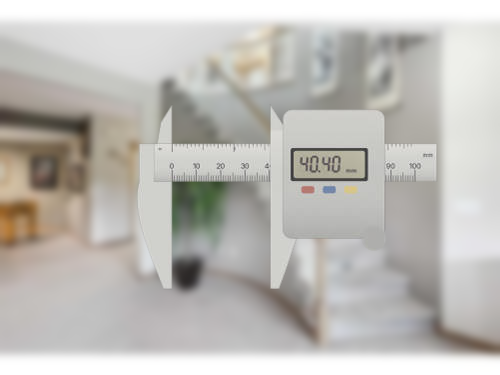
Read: 40.40,mm
